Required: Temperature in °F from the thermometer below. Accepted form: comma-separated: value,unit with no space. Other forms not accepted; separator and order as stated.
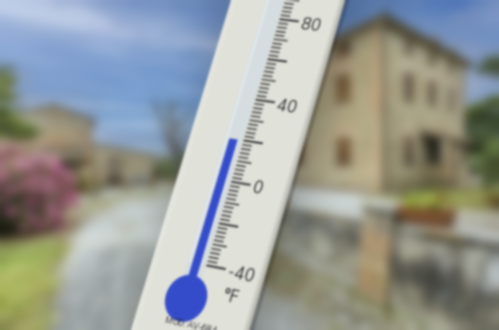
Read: 20,°F
